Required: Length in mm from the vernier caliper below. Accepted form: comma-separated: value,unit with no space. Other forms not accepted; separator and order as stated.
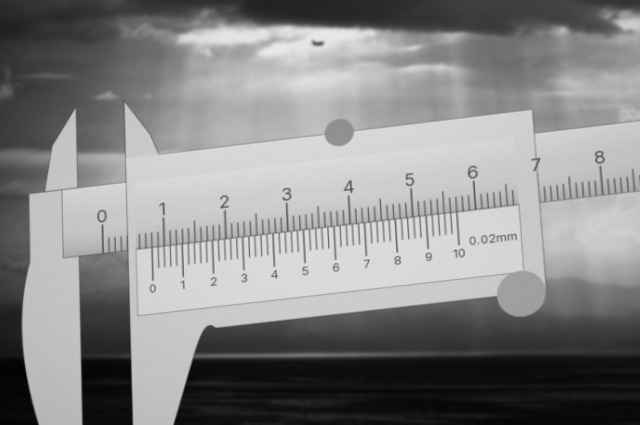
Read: 8.0,mm
